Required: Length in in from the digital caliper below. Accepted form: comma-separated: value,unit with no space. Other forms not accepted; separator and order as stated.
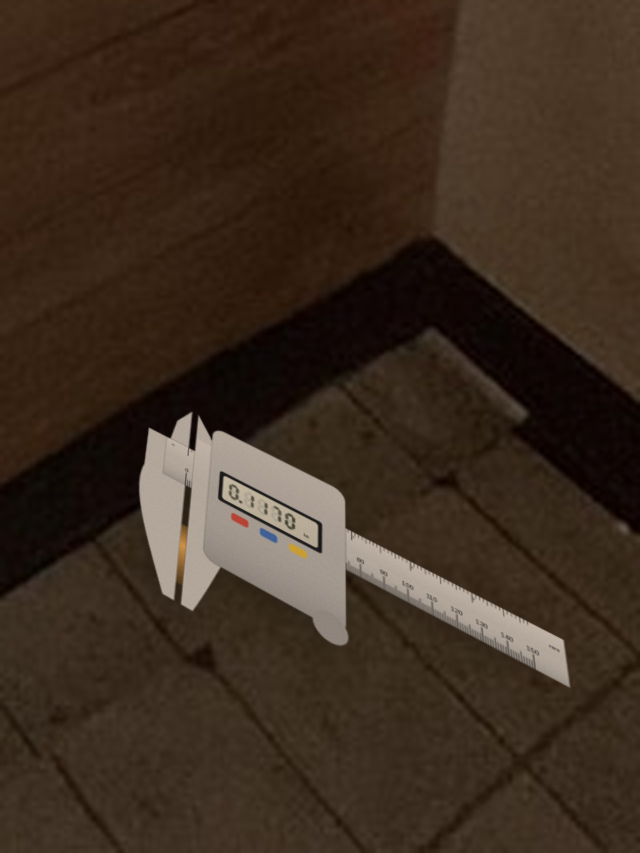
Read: 0.1170,in
